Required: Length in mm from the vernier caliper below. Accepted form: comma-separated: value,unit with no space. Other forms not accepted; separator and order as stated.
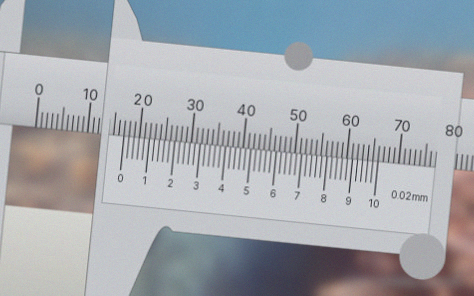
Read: 17.0,mm
